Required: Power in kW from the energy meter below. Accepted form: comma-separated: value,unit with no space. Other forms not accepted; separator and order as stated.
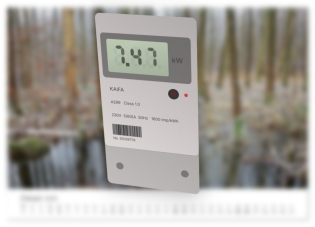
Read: 7.47,kW
